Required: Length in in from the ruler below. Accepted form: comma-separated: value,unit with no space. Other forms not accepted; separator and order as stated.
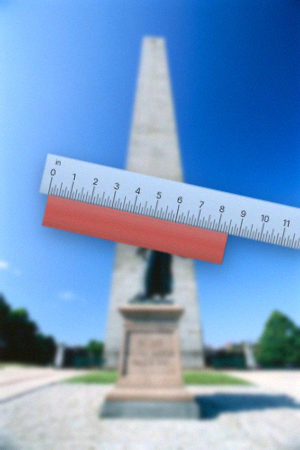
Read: 8.5,in
